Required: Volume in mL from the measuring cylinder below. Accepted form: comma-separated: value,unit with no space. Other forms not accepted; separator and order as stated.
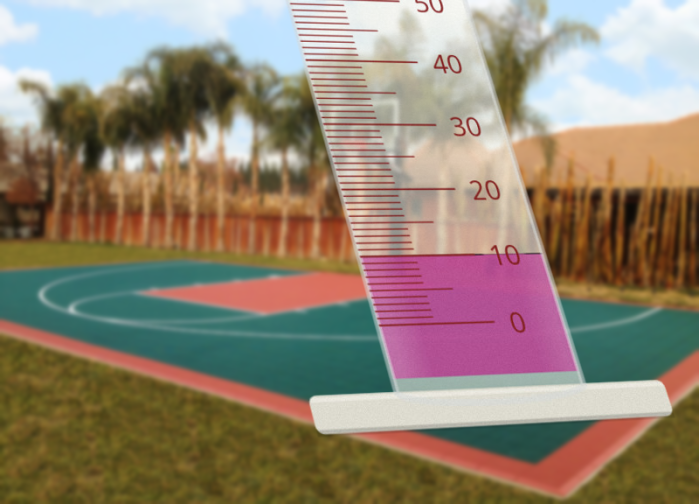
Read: 10,mL
